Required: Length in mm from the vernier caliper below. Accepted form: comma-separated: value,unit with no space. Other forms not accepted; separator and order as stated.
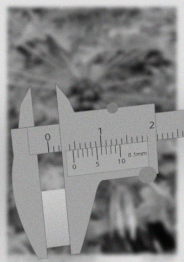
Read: 4.6,mm
